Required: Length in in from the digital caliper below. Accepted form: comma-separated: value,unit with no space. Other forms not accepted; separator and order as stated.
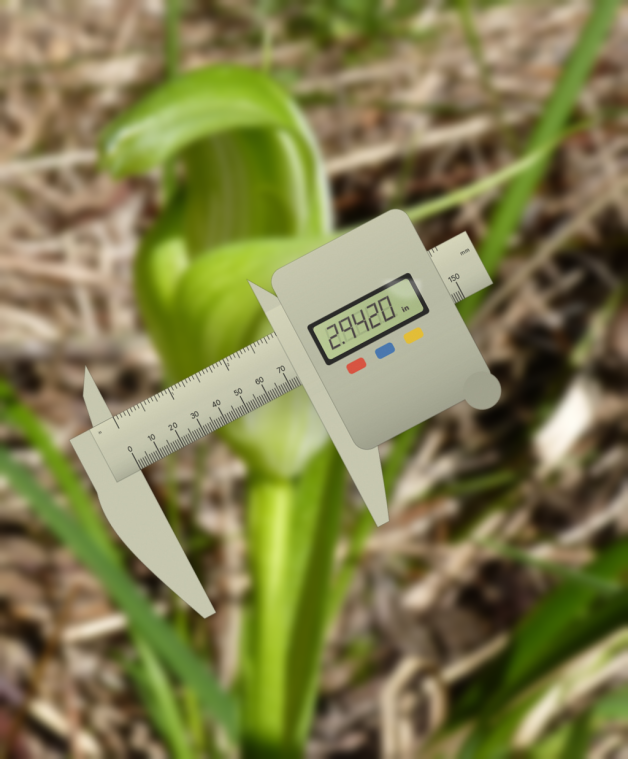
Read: 2.9420,in
